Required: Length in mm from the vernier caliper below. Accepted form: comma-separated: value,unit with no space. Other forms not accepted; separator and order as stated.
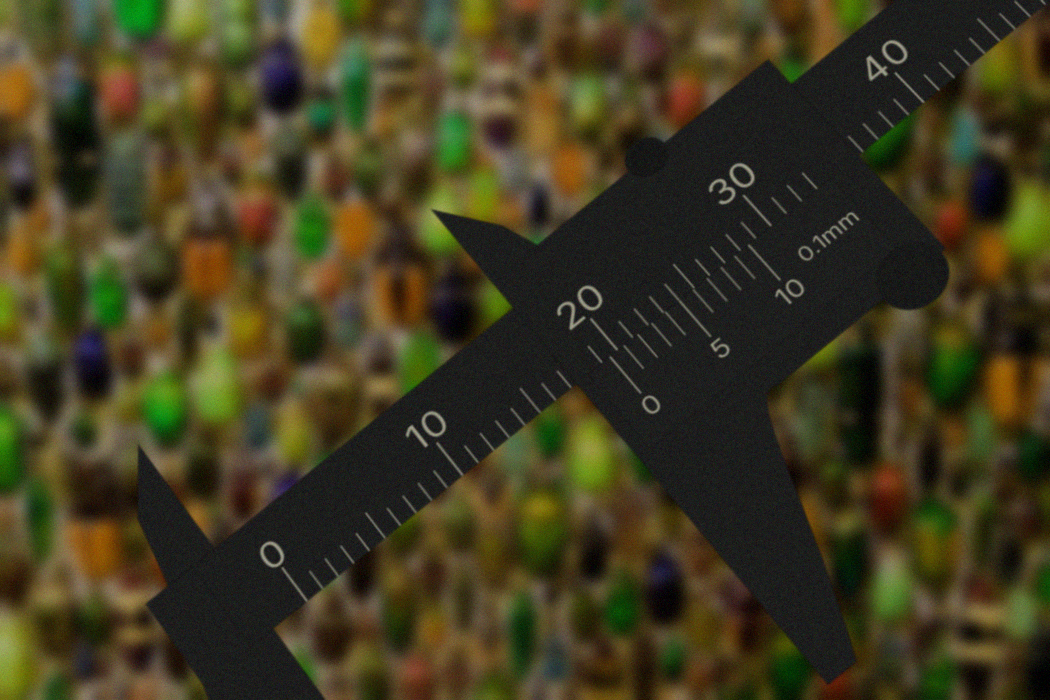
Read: 19.5,mm
